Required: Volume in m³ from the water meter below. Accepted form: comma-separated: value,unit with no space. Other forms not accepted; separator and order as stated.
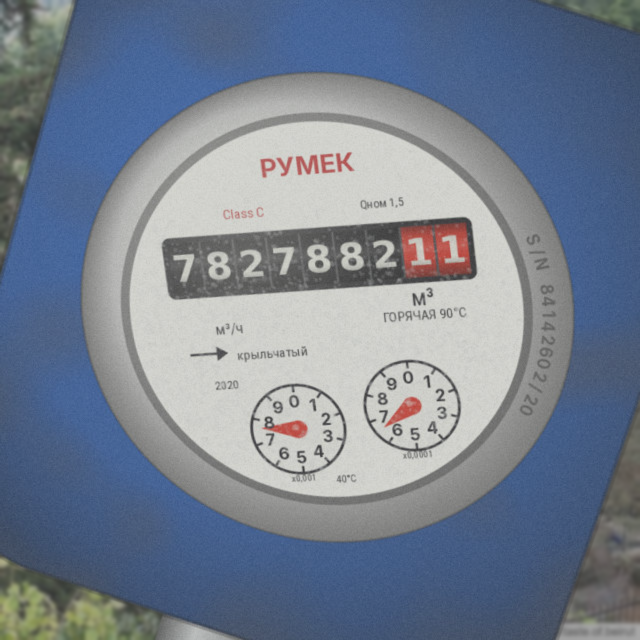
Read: 7827882.1176,m³
